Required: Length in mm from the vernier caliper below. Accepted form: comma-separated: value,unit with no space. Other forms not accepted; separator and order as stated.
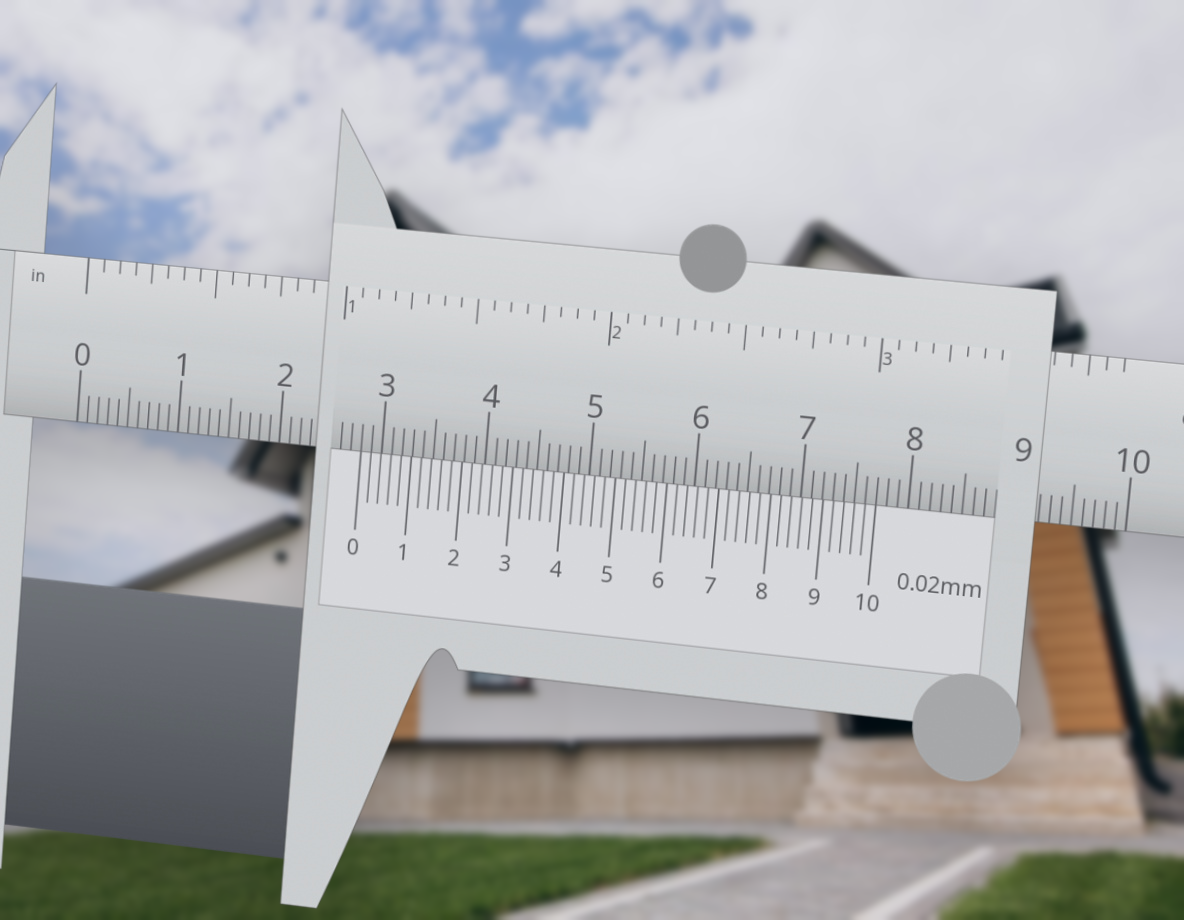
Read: 28.0,mm
